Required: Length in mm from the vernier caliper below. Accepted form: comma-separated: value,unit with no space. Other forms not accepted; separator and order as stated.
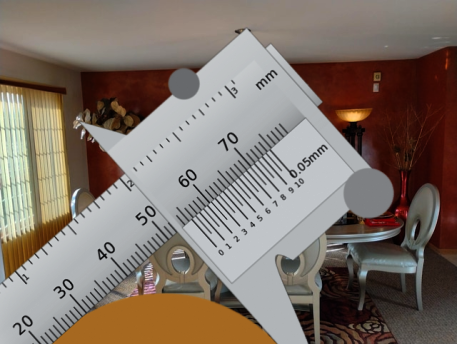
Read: 55.6,mm
